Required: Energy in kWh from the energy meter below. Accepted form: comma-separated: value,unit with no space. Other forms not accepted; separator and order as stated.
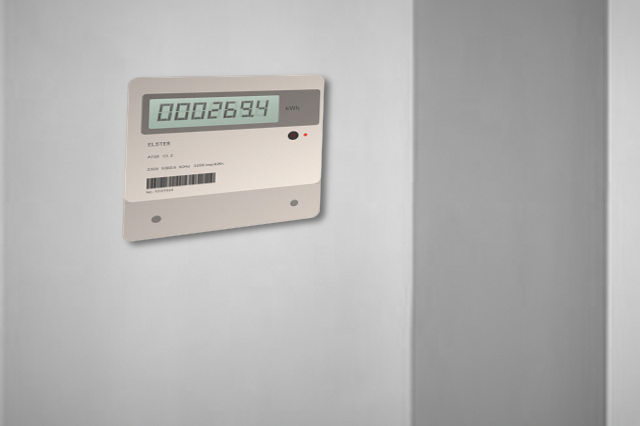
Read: 269.4,kWh
